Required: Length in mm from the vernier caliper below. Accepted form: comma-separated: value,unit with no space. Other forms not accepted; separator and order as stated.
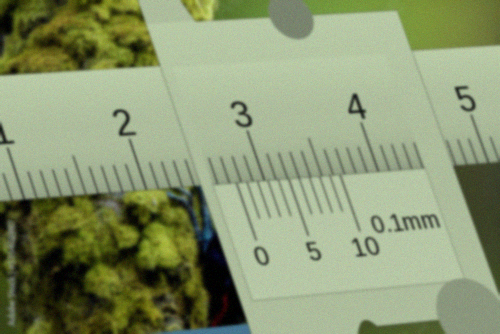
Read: 27.6,mm
